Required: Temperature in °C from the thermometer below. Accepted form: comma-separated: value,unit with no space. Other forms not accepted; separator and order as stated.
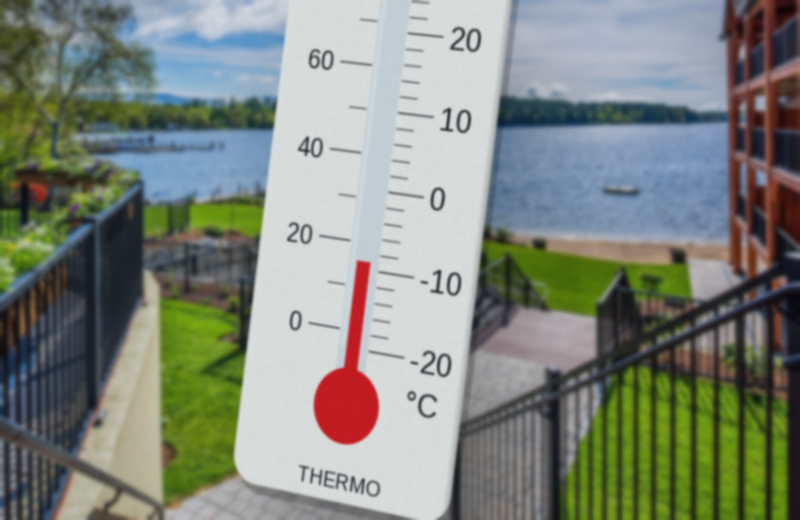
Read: -9,°C
